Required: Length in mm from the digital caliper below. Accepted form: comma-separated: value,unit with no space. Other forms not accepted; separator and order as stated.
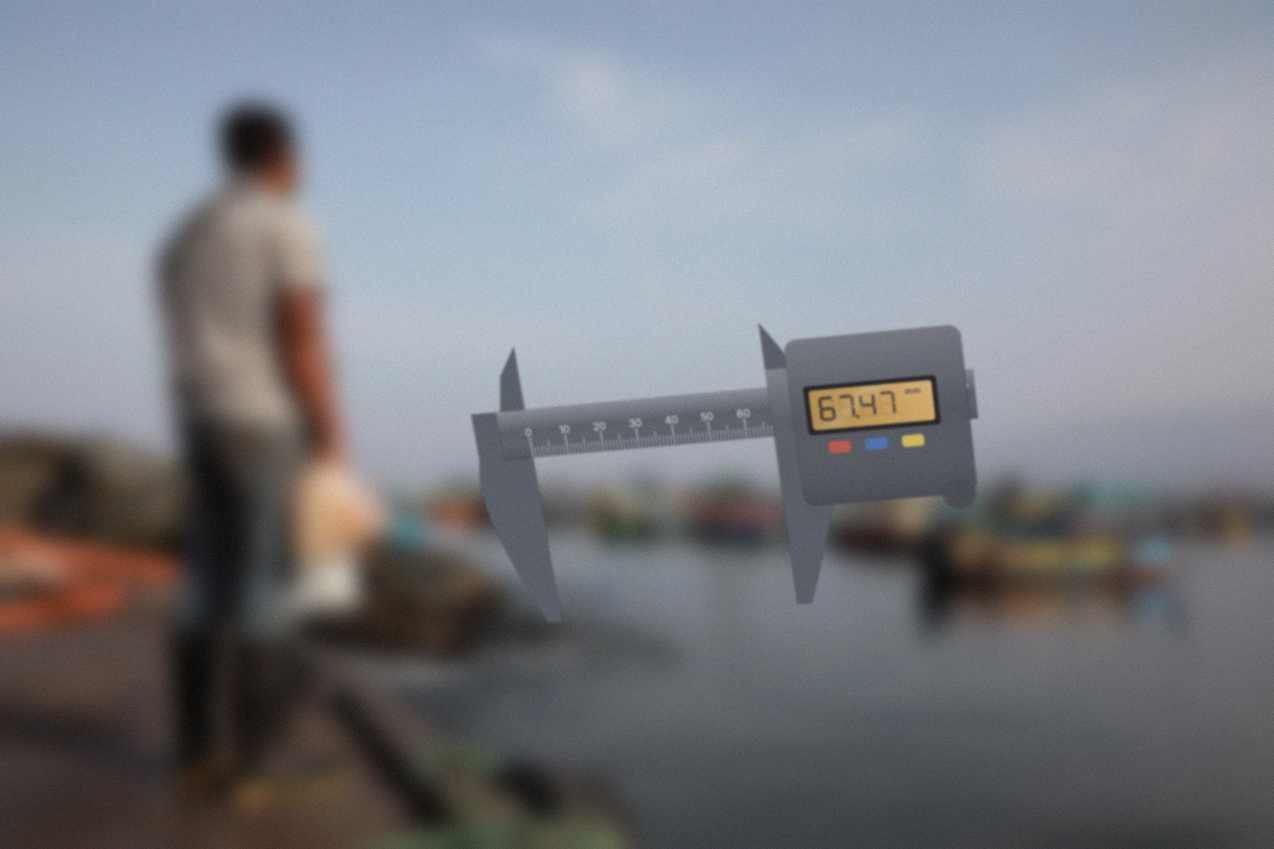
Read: 67.47,mm
